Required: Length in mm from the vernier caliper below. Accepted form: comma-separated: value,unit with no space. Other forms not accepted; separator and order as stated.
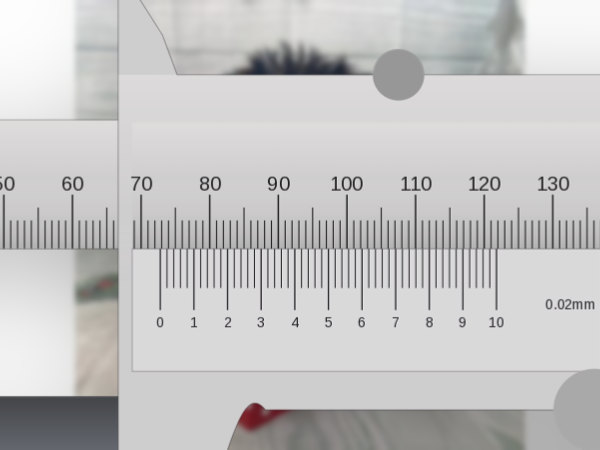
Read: 72.8,mm
